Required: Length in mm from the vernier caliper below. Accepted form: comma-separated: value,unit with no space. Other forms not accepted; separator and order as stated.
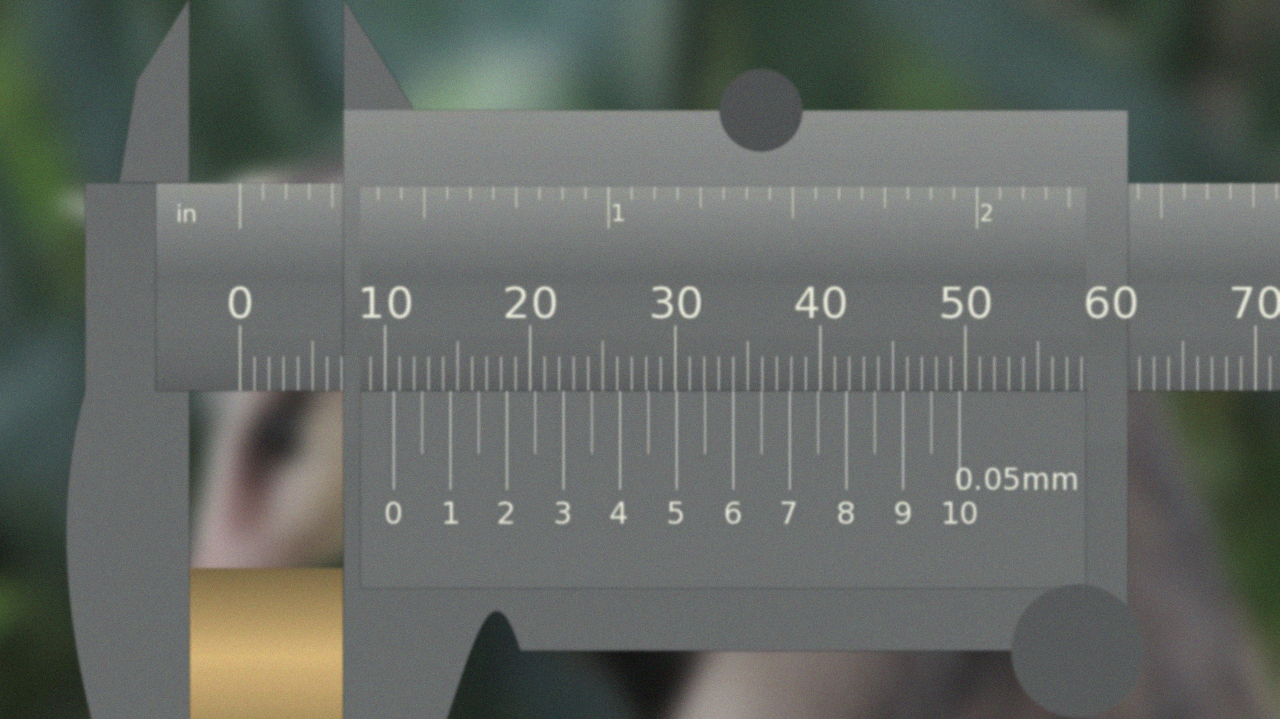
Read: 10.6,mm
